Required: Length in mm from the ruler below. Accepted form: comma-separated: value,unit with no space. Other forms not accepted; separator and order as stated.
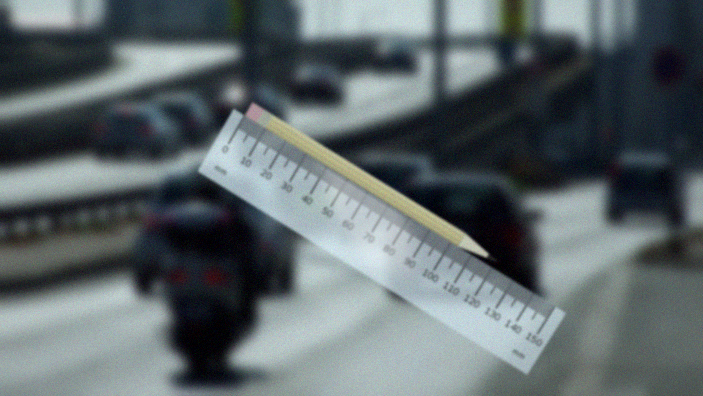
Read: 120,mm
